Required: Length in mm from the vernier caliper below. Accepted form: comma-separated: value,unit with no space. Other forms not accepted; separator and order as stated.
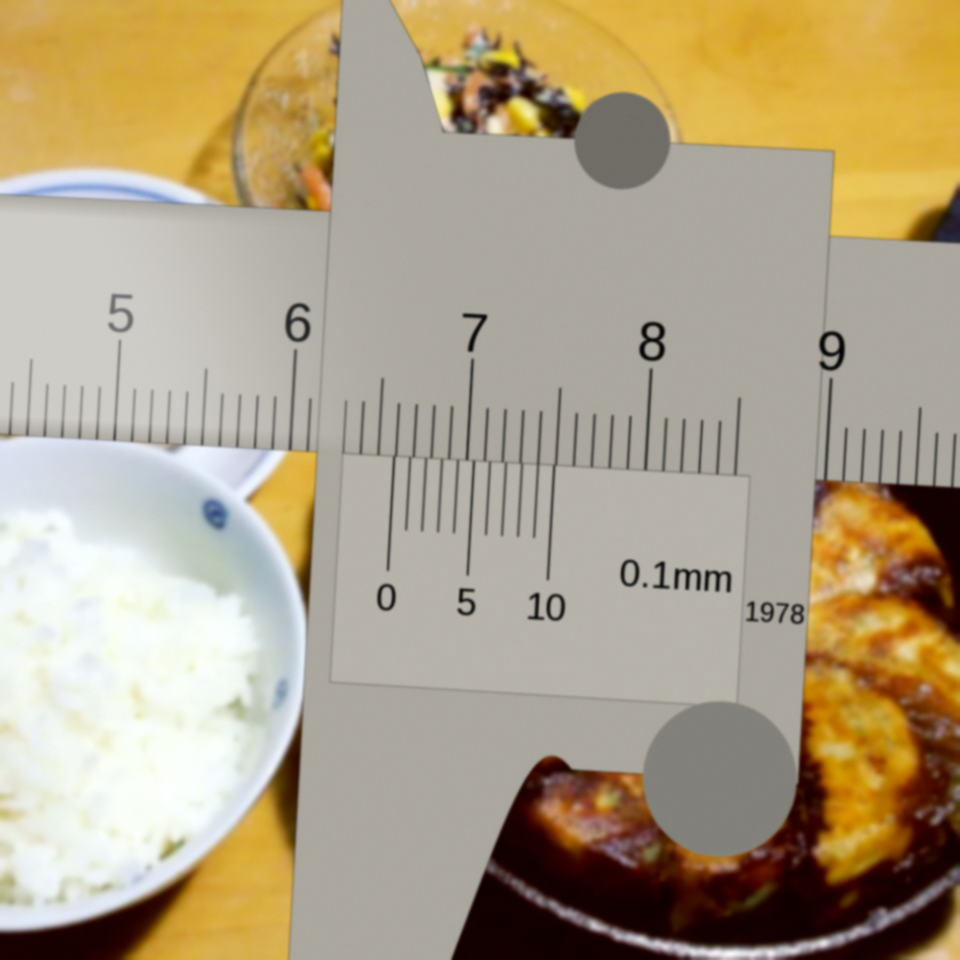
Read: 65.9,mm
